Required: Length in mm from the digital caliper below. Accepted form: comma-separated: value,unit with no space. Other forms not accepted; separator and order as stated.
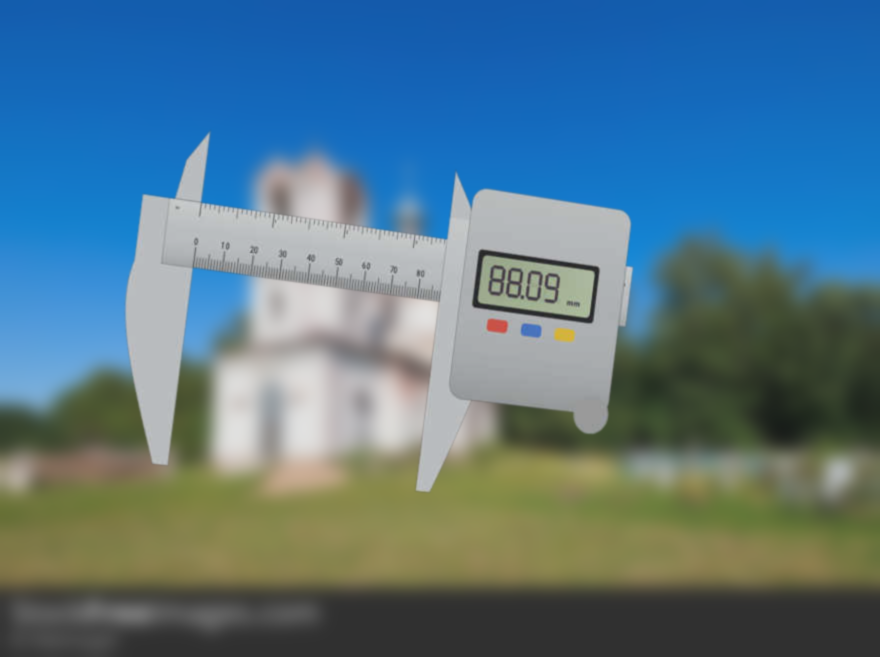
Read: 88.09,mm
